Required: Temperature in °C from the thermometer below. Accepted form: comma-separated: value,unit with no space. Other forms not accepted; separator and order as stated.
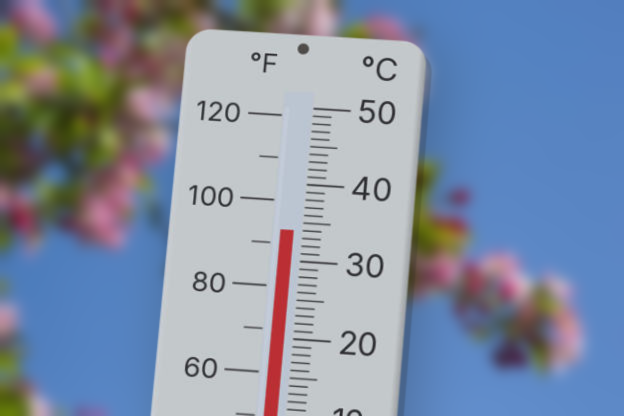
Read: 34,°C
